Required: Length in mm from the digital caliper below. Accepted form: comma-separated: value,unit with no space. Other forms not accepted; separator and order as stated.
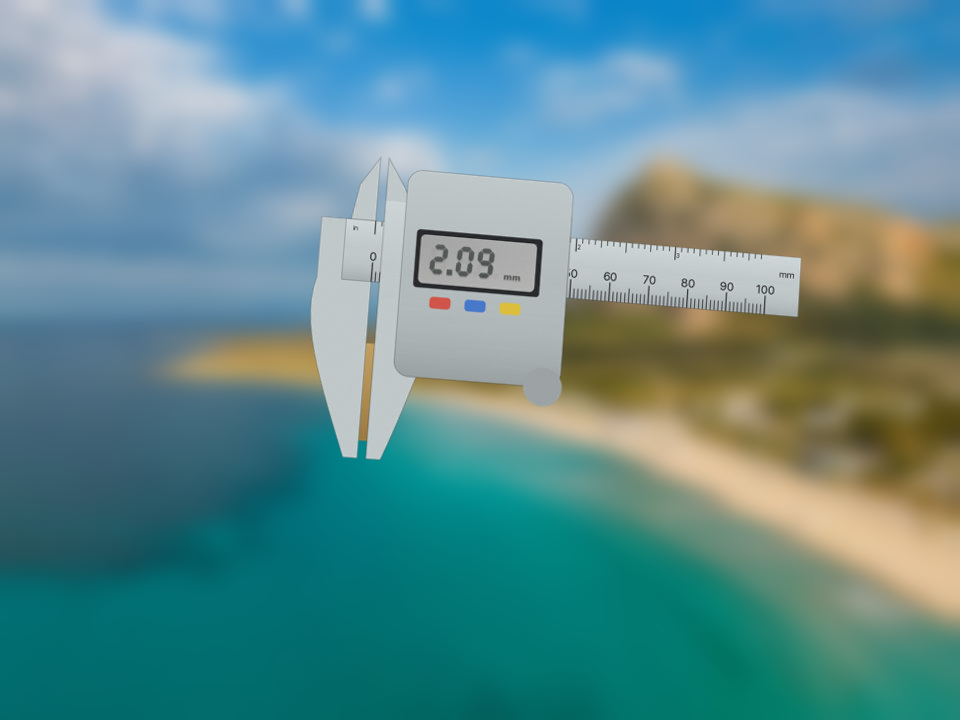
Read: 2.09,mm
